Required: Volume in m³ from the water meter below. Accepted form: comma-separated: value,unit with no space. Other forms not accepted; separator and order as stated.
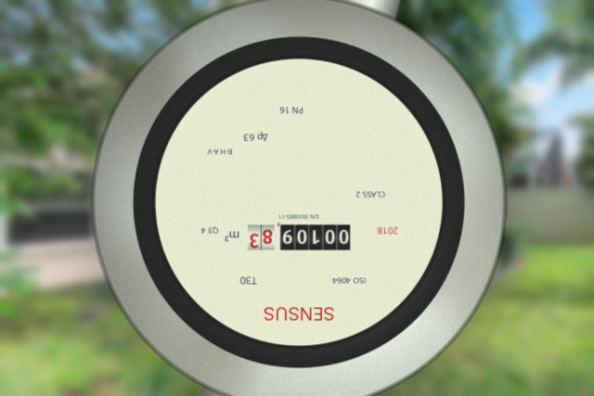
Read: 109.83,m³
